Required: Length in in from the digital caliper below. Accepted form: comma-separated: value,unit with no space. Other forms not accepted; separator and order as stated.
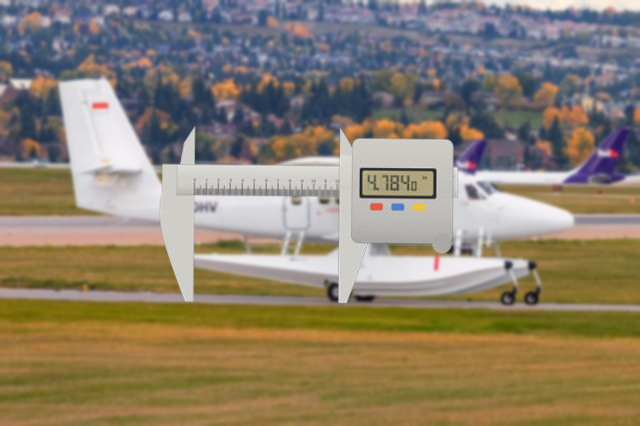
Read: 4.7840,in
